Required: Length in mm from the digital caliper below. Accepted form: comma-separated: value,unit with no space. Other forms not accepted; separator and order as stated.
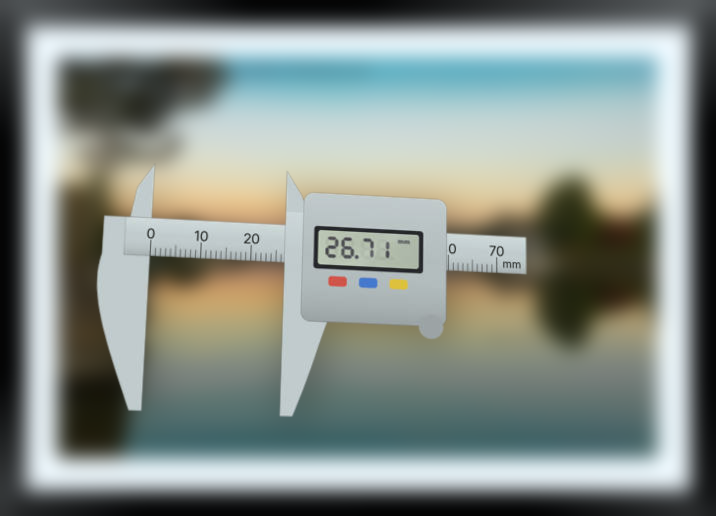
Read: 26.71,mm
